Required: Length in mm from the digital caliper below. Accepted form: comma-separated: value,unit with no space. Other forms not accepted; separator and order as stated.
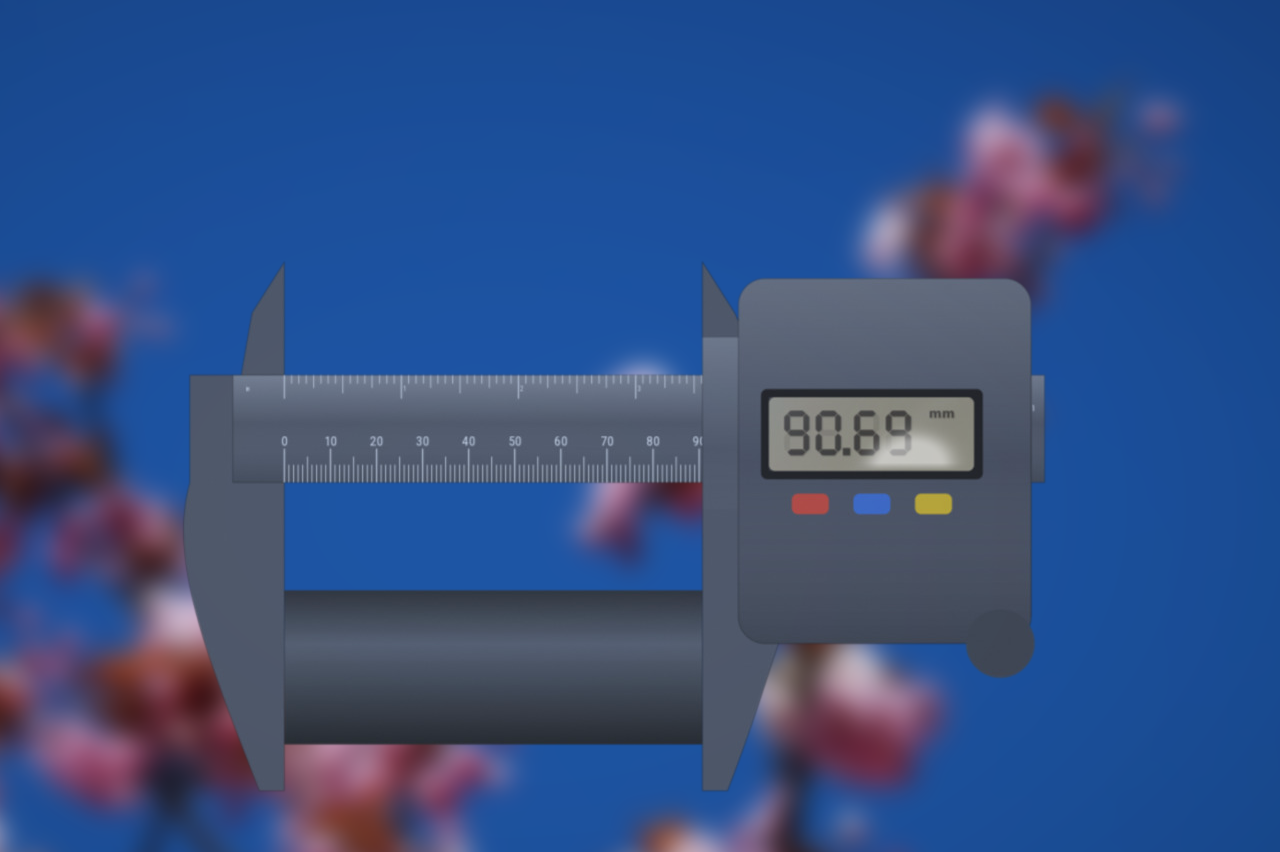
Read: 90.69,mm
